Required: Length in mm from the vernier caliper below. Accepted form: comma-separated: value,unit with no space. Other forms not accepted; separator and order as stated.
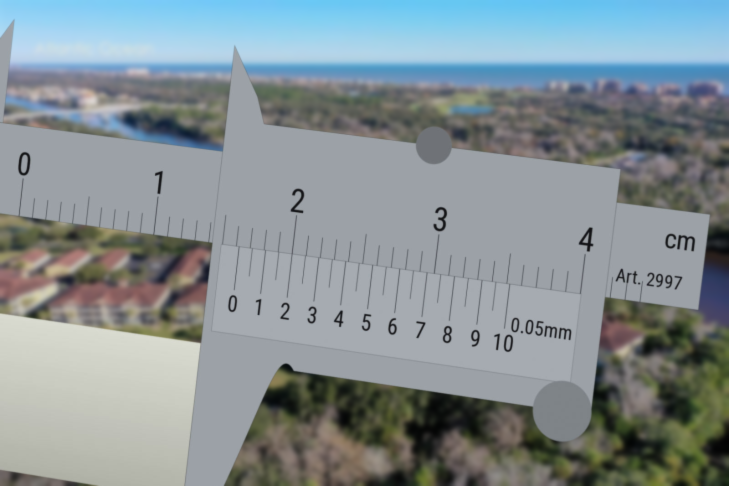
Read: 16.2,mm
